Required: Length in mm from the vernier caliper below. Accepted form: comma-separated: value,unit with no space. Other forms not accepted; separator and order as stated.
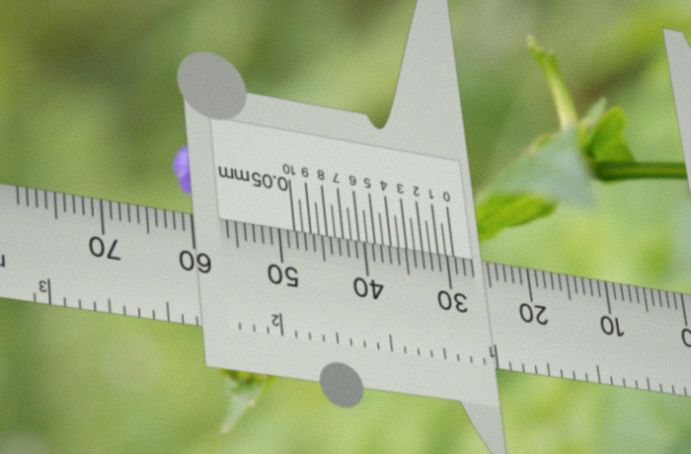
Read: 29.2,mm
